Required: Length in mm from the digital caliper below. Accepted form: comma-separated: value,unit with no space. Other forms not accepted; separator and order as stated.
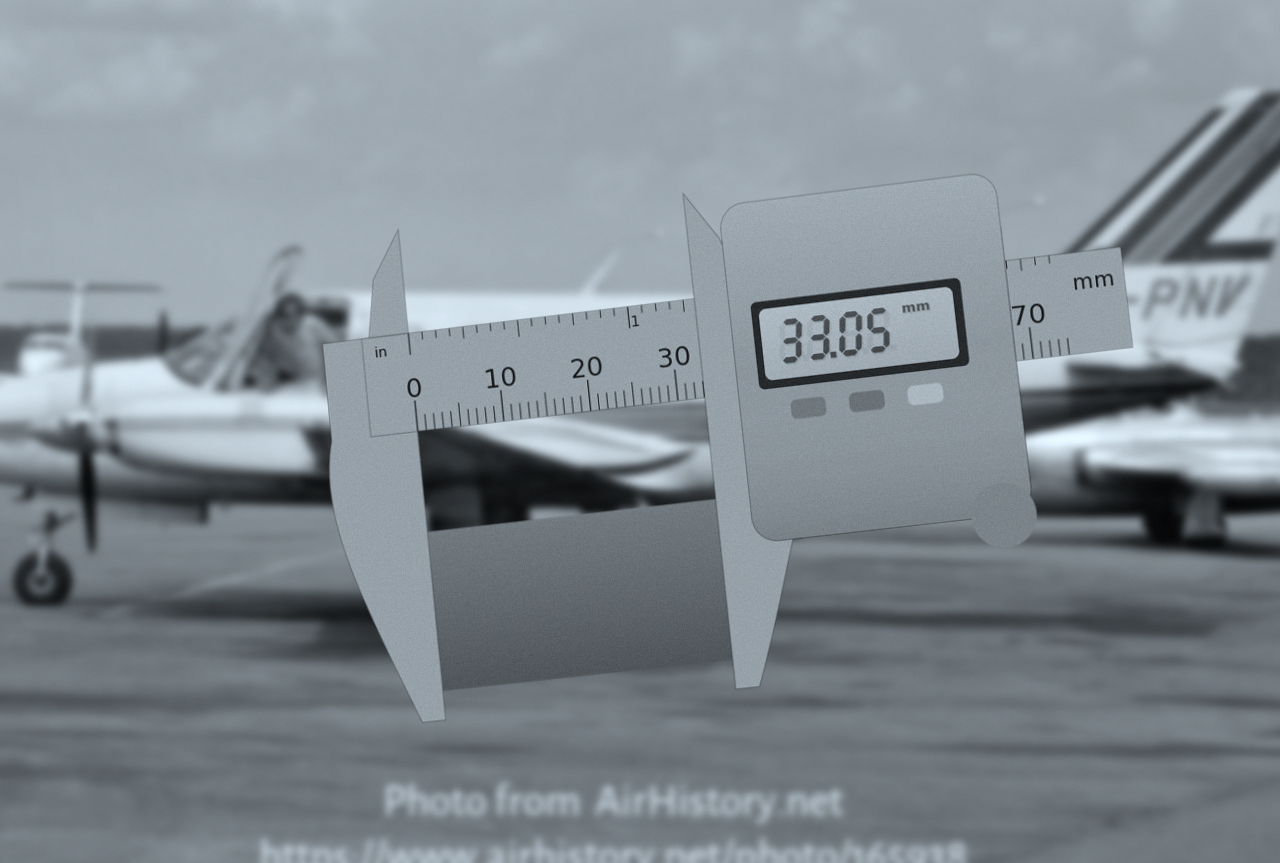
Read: 33.05,mm
